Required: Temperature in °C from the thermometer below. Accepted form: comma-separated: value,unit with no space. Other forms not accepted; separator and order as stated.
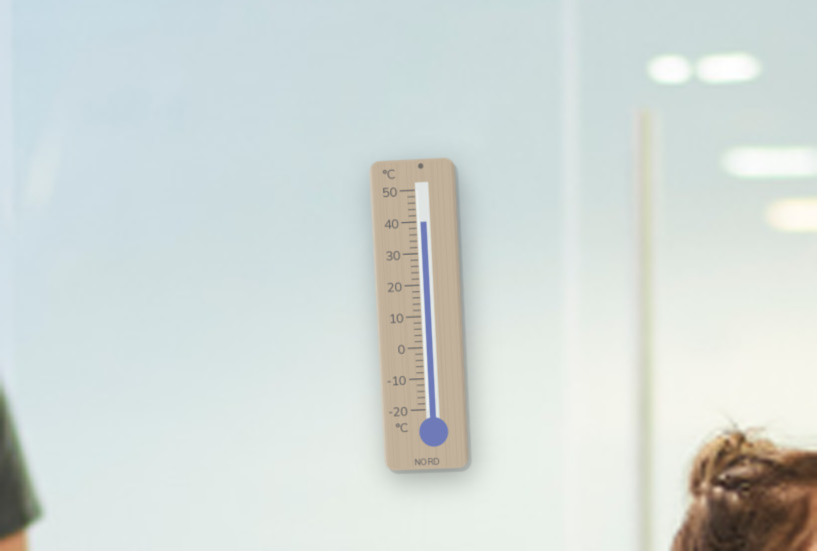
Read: 40,°C
